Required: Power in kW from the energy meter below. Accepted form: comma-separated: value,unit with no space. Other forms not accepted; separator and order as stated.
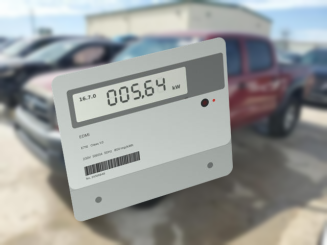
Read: 5.64,kW
